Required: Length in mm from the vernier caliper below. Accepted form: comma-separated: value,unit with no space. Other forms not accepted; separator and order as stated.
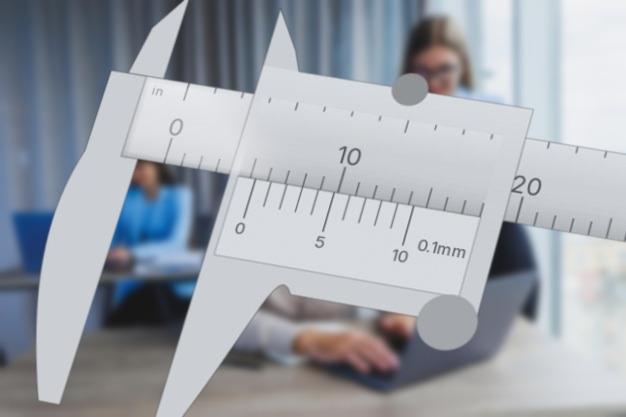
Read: 5.3,mm
